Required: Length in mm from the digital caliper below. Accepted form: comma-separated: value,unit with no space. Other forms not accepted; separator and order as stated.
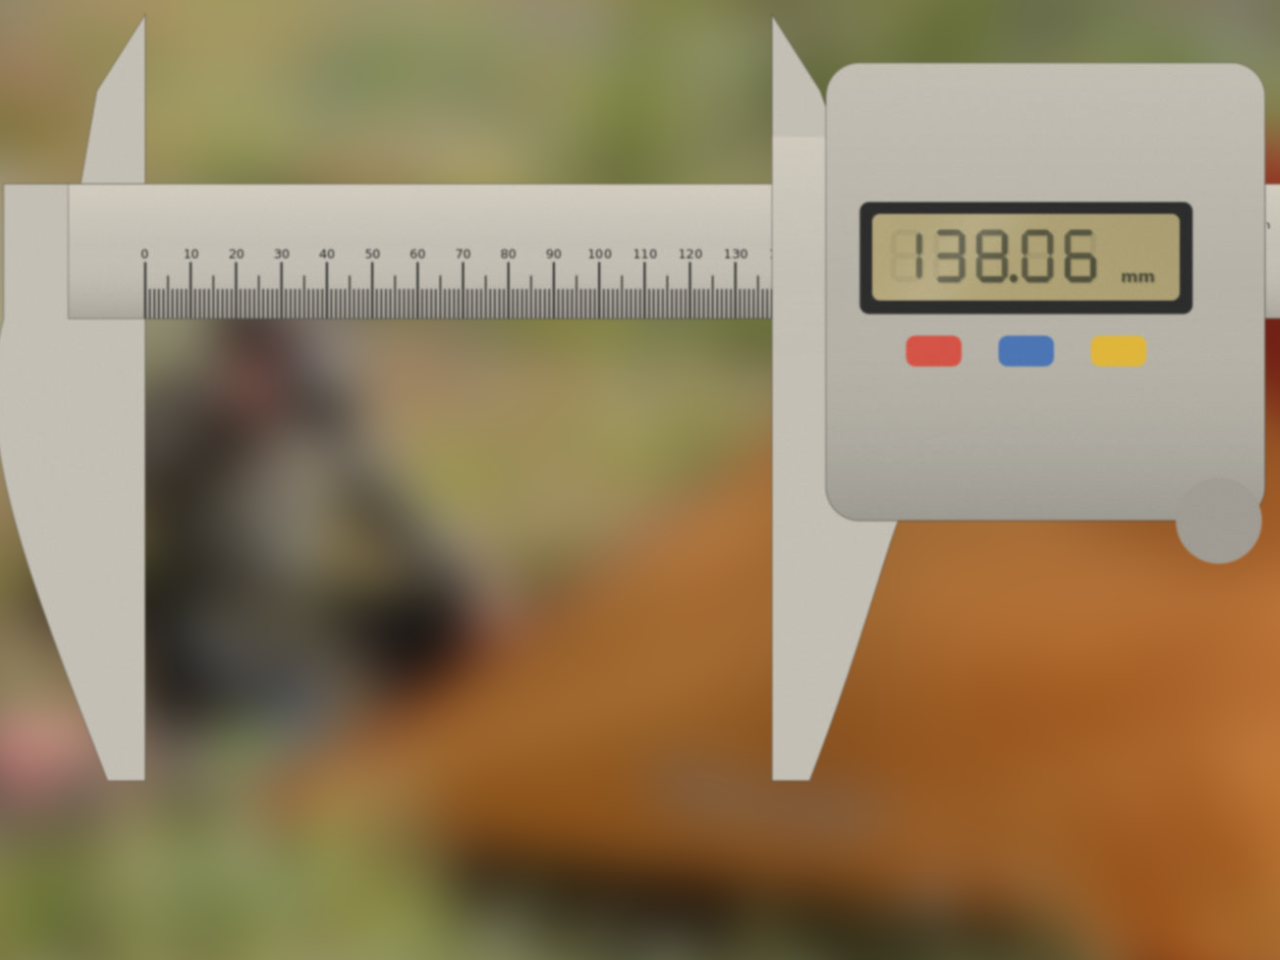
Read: 138.06,mm
